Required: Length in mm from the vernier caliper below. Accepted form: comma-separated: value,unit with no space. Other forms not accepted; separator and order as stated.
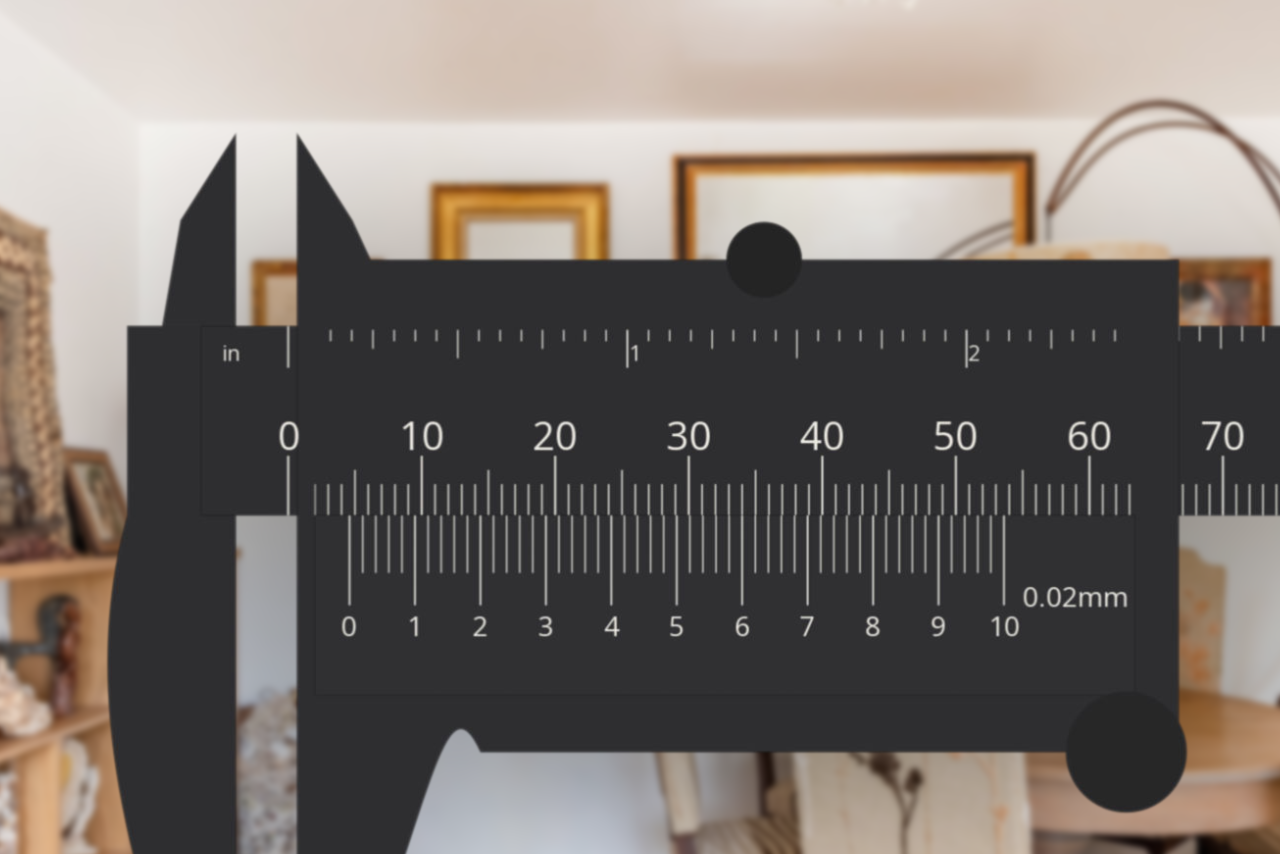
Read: 4.6,mm
